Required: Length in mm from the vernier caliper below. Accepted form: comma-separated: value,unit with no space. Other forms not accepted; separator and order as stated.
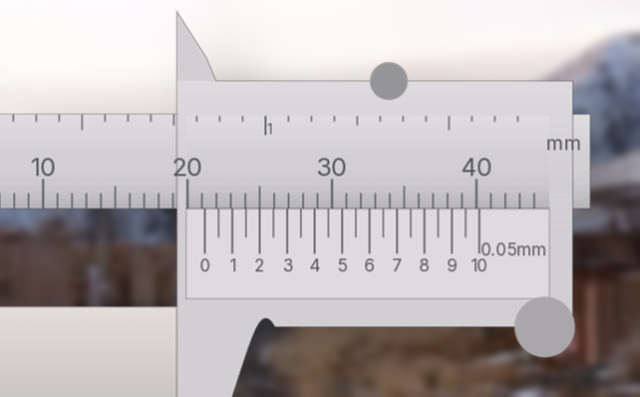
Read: 21.2,mm
